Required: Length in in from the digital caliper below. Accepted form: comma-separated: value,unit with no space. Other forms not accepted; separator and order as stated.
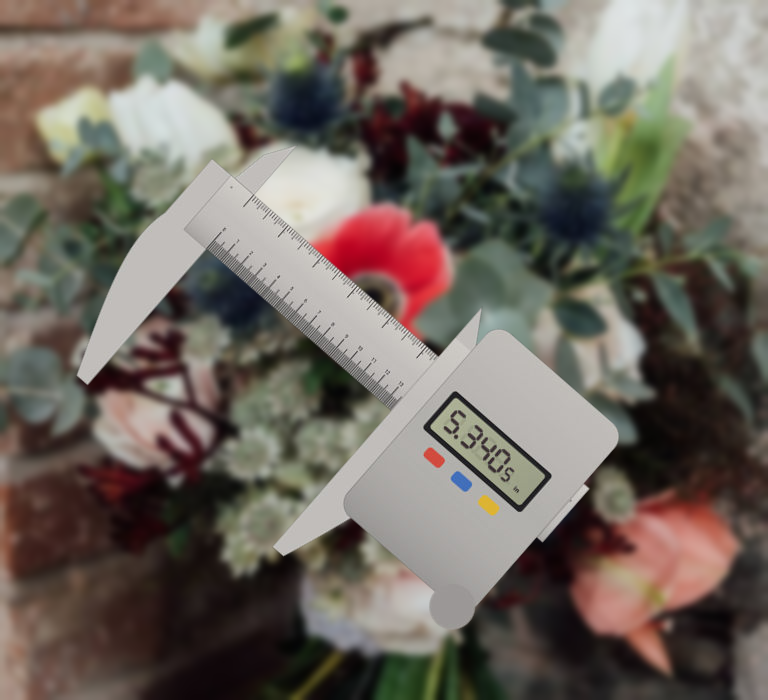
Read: 5.3405,in
